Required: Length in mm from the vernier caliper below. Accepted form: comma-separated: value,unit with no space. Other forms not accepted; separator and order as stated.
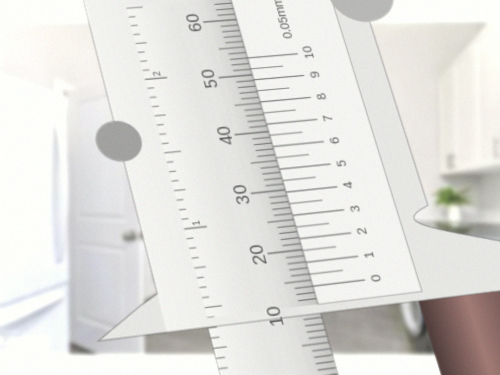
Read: 14.0,mm
